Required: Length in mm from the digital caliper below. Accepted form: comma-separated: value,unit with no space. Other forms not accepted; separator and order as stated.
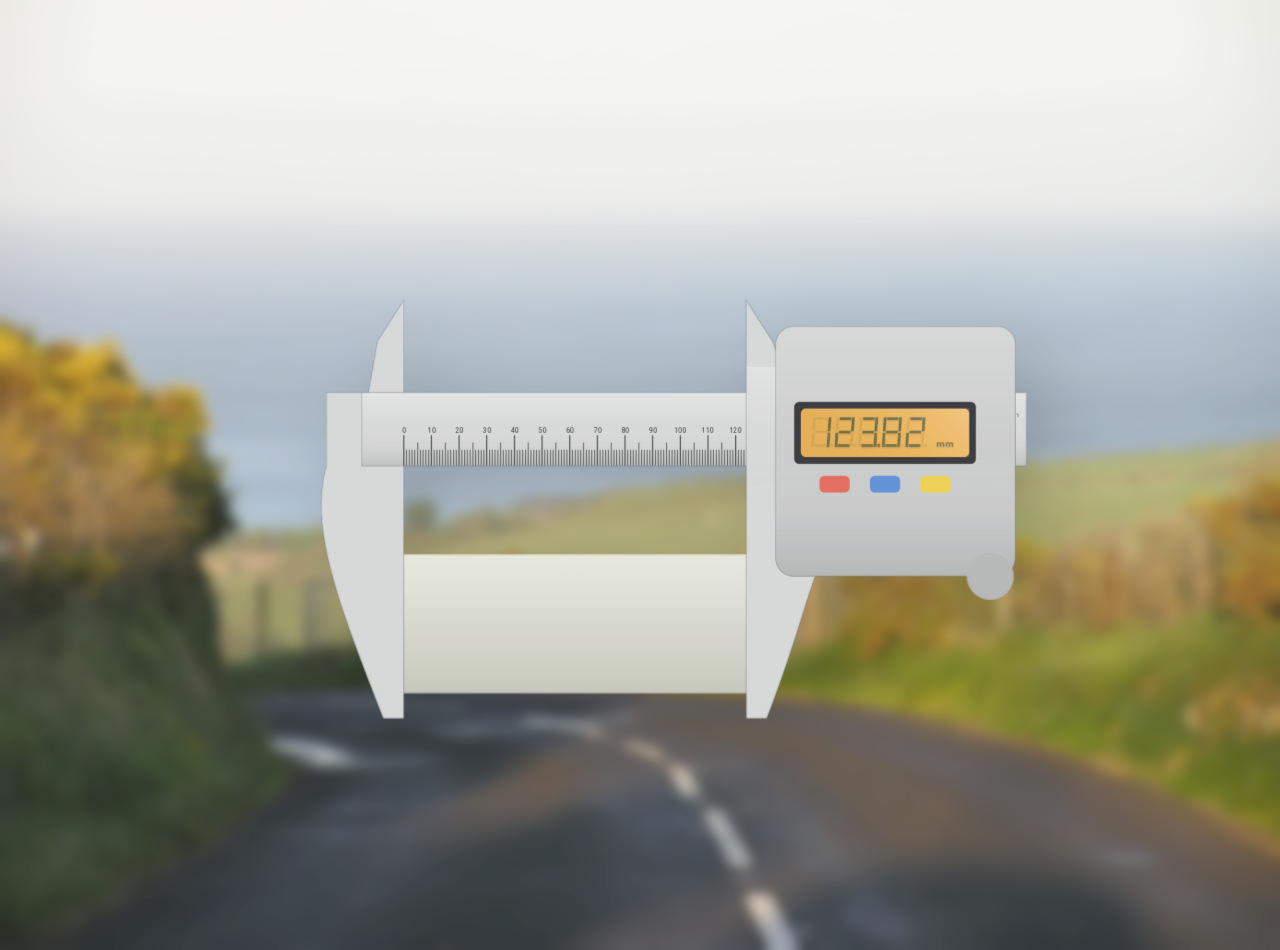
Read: 123.82,mm
